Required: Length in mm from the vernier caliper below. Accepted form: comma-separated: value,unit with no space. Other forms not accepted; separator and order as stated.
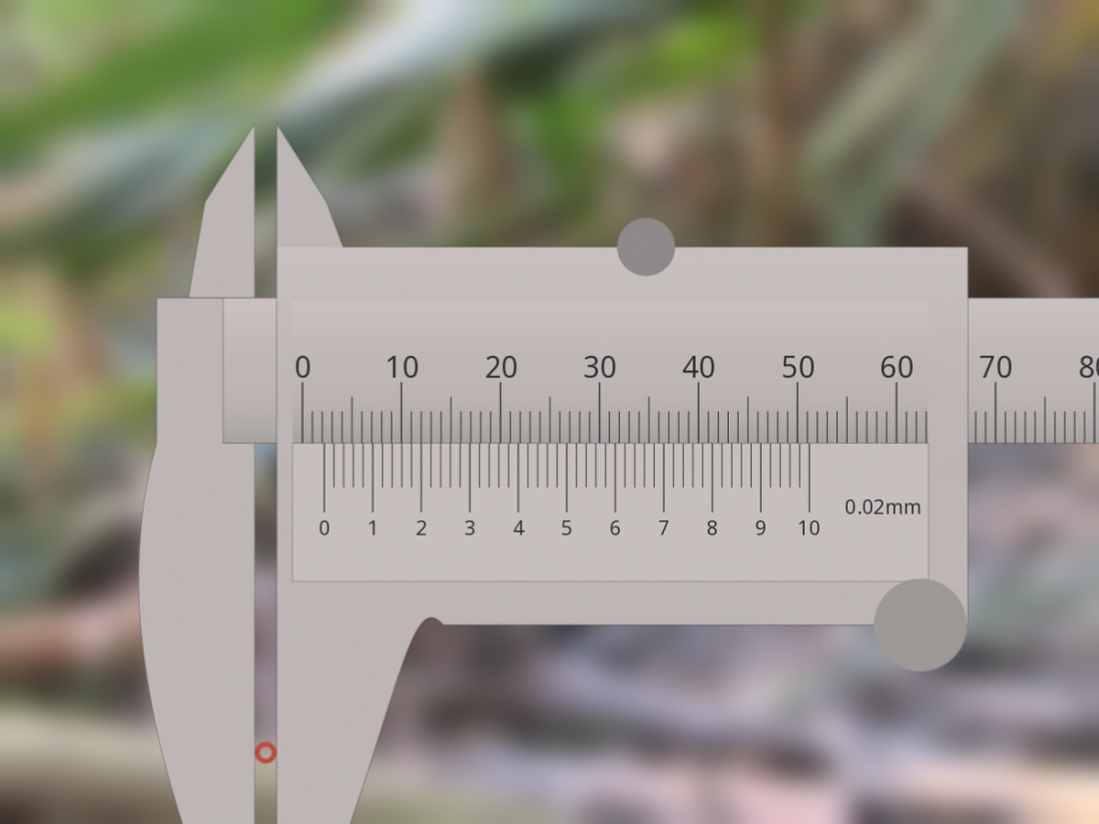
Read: 2.2,mm
